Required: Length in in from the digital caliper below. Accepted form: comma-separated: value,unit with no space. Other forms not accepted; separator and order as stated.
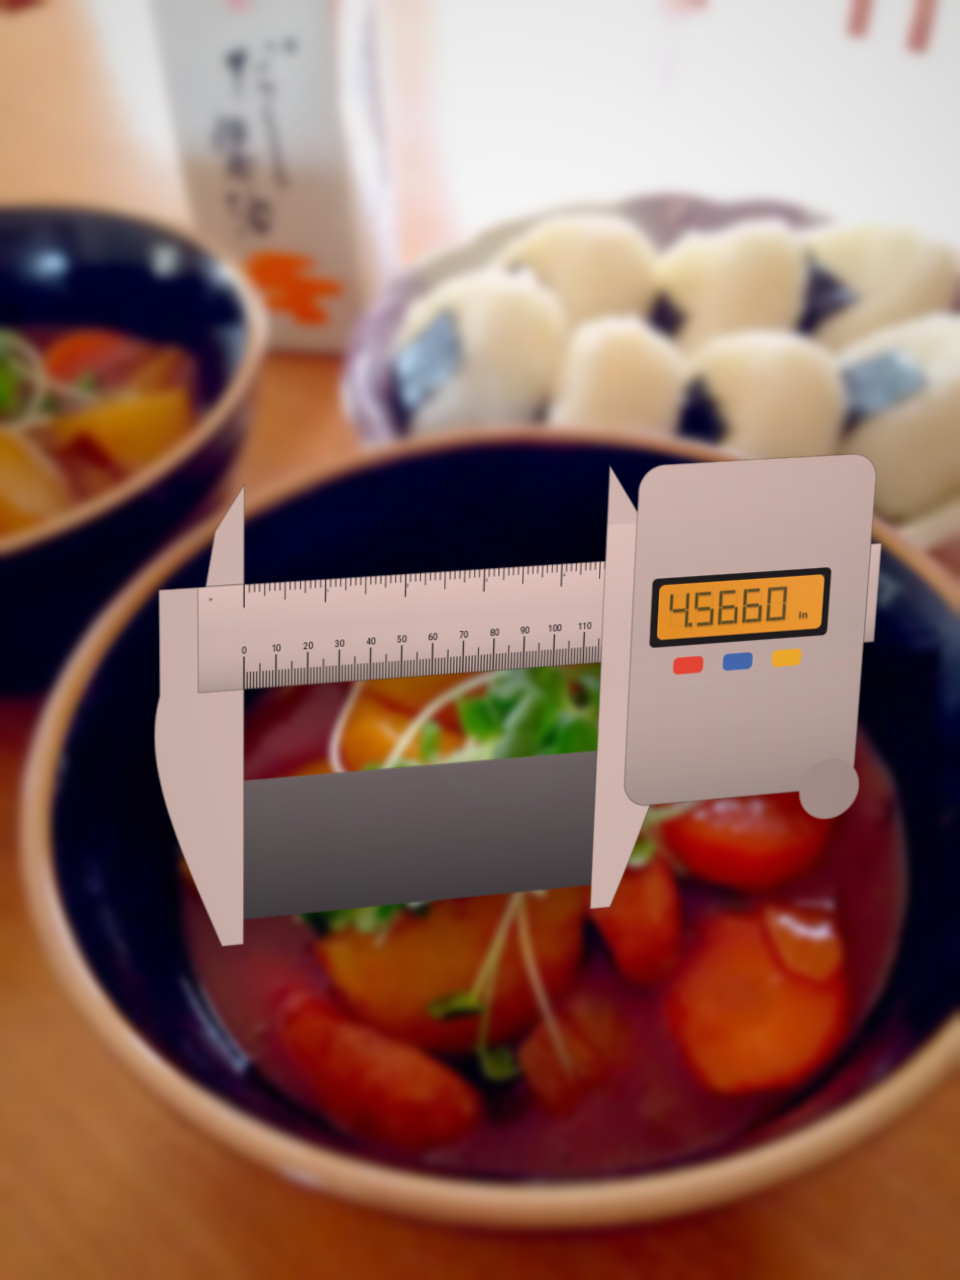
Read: 4.5660,in
